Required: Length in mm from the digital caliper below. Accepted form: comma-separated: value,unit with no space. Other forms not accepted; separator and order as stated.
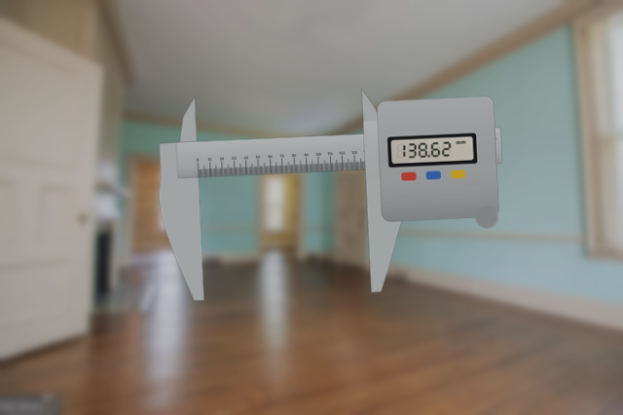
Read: 138.62,mm
